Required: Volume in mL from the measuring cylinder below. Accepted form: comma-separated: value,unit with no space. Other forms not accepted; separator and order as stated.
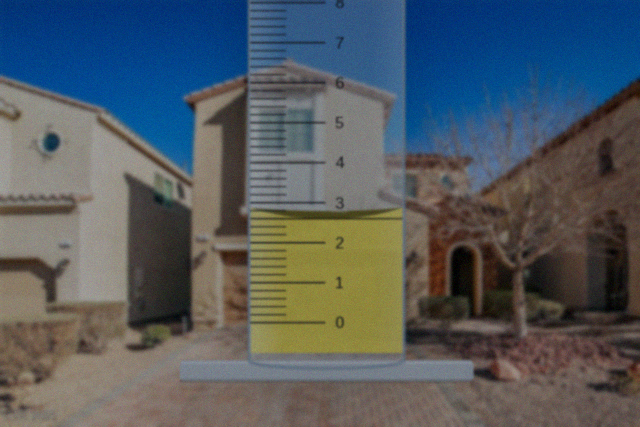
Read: 2.6,mL
